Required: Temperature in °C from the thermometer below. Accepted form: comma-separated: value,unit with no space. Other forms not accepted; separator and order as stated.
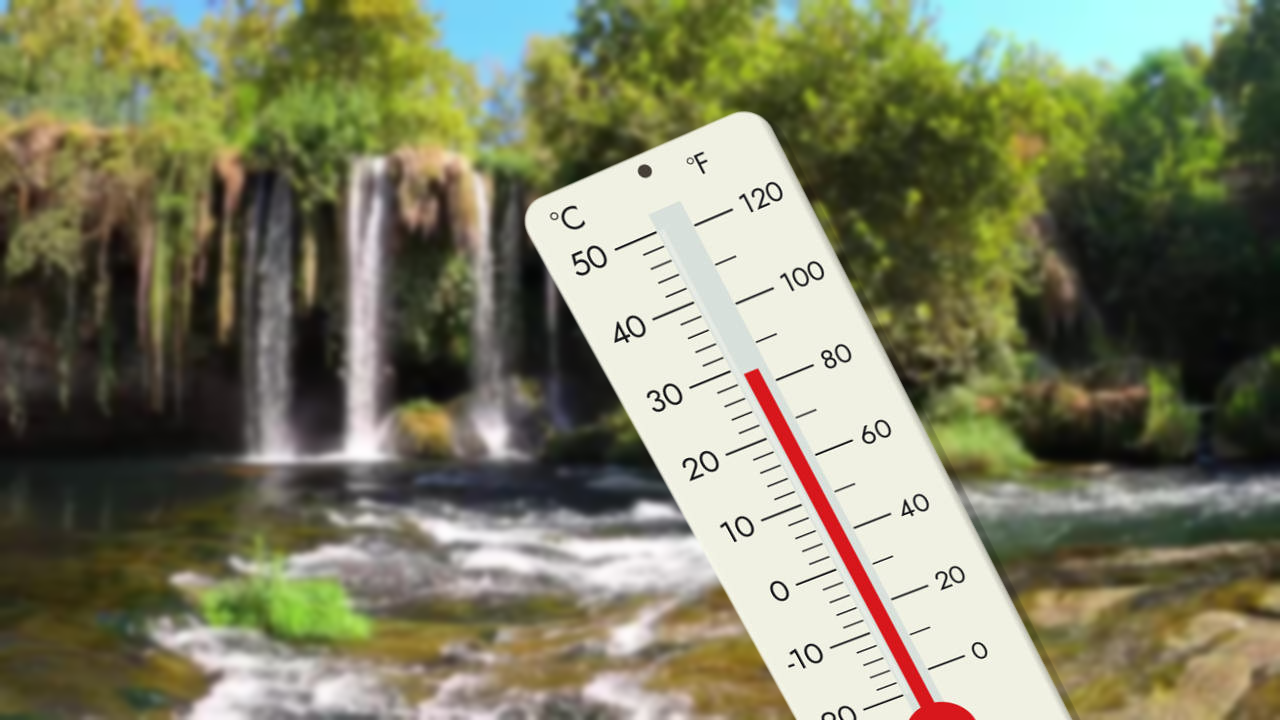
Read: 29,°C
